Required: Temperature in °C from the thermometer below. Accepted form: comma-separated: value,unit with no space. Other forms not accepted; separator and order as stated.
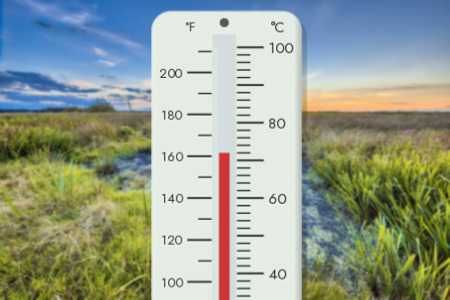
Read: 72,°C
